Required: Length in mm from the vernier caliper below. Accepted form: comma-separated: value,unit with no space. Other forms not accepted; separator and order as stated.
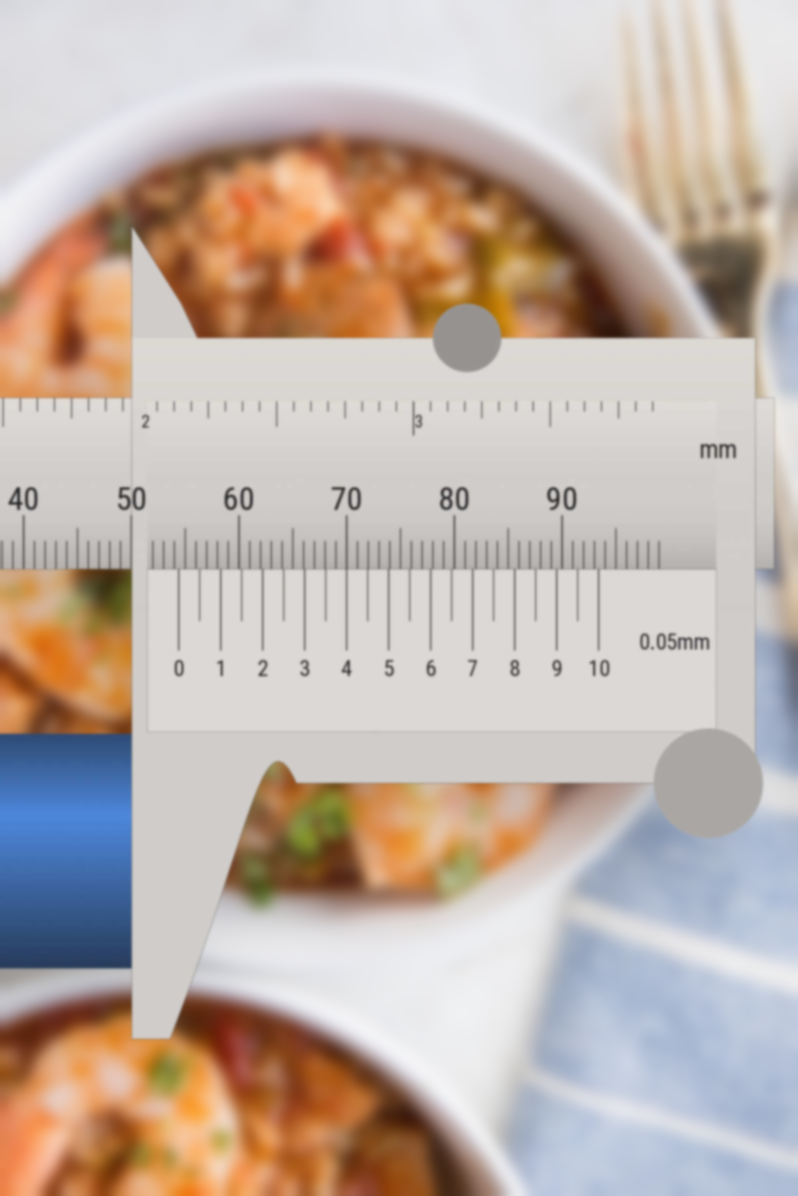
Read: 54.4,mm
